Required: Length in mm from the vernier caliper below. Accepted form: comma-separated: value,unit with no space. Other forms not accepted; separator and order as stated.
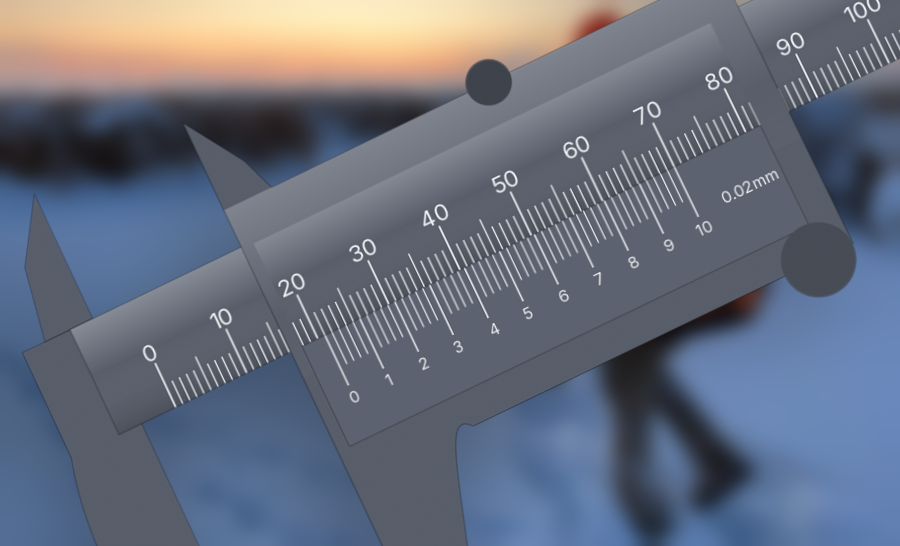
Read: 21.0,mm
